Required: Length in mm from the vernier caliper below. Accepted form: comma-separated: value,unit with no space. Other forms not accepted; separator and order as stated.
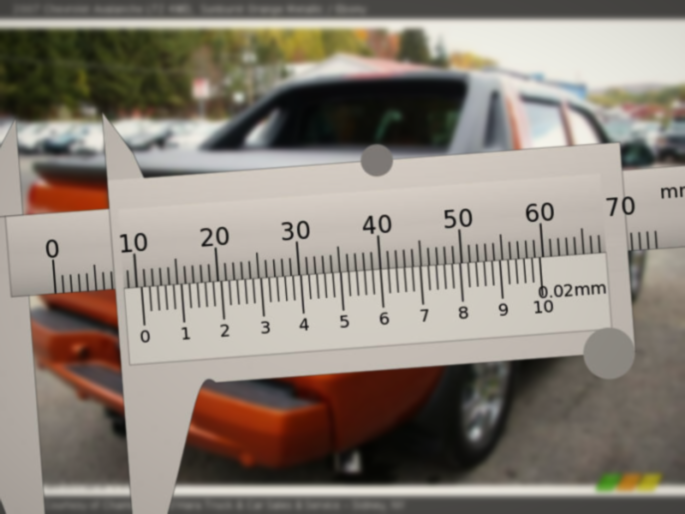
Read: 10.6,mm
